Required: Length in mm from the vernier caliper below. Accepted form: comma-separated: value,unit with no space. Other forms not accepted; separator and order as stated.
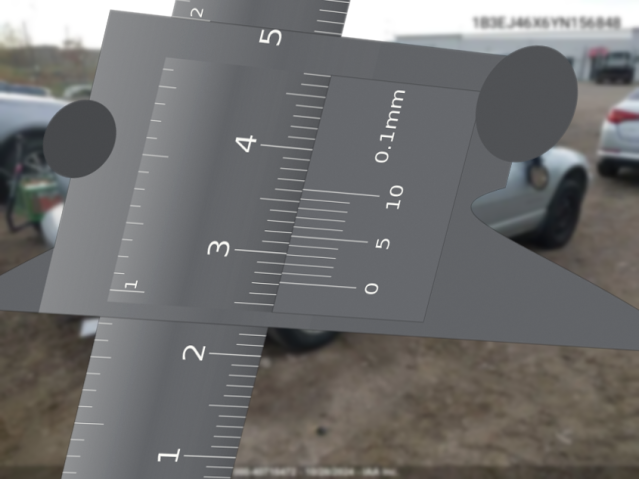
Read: 27.2,mm
